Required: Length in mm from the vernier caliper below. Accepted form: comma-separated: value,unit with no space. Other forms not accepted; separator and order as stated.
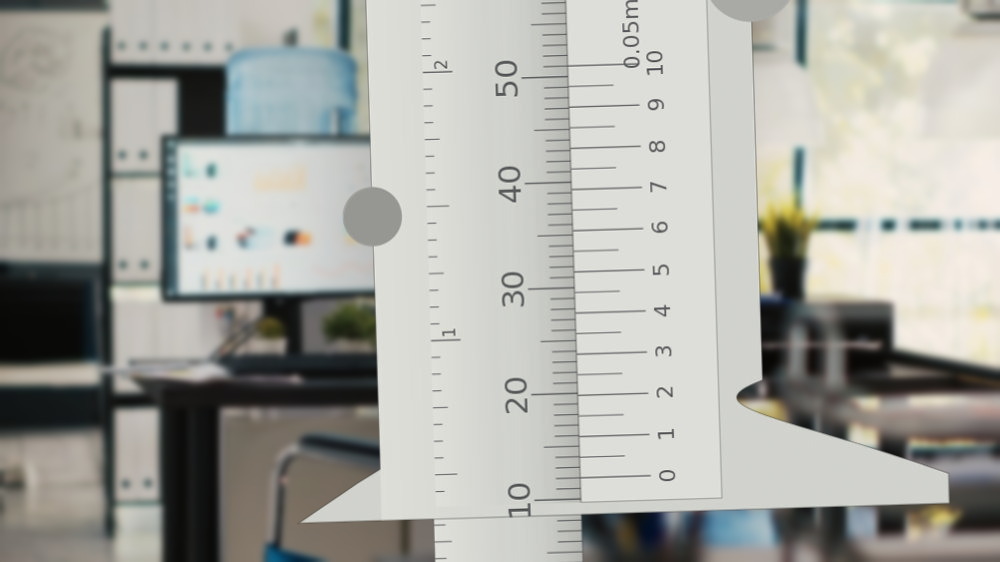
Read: 12.0,mm
